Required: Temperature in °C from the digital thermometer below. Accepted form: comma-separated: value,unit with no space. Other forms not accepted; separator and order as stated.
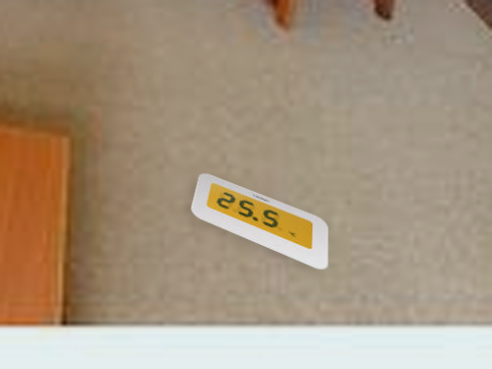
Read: 25.5,°C
